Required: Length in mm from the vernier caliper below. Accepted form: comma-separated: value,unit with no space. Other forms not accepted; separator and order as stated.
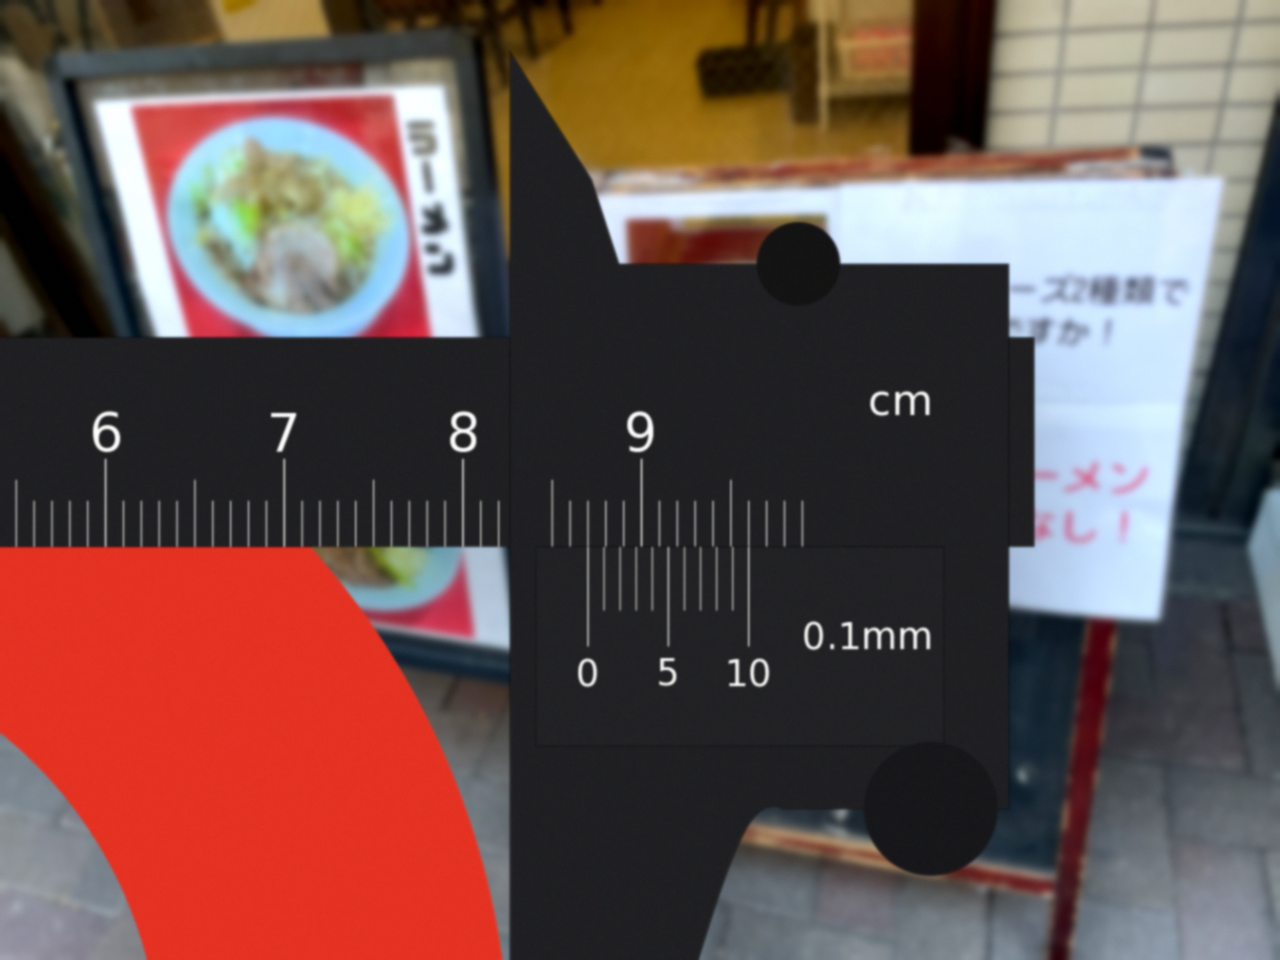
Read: 87.0,mm
